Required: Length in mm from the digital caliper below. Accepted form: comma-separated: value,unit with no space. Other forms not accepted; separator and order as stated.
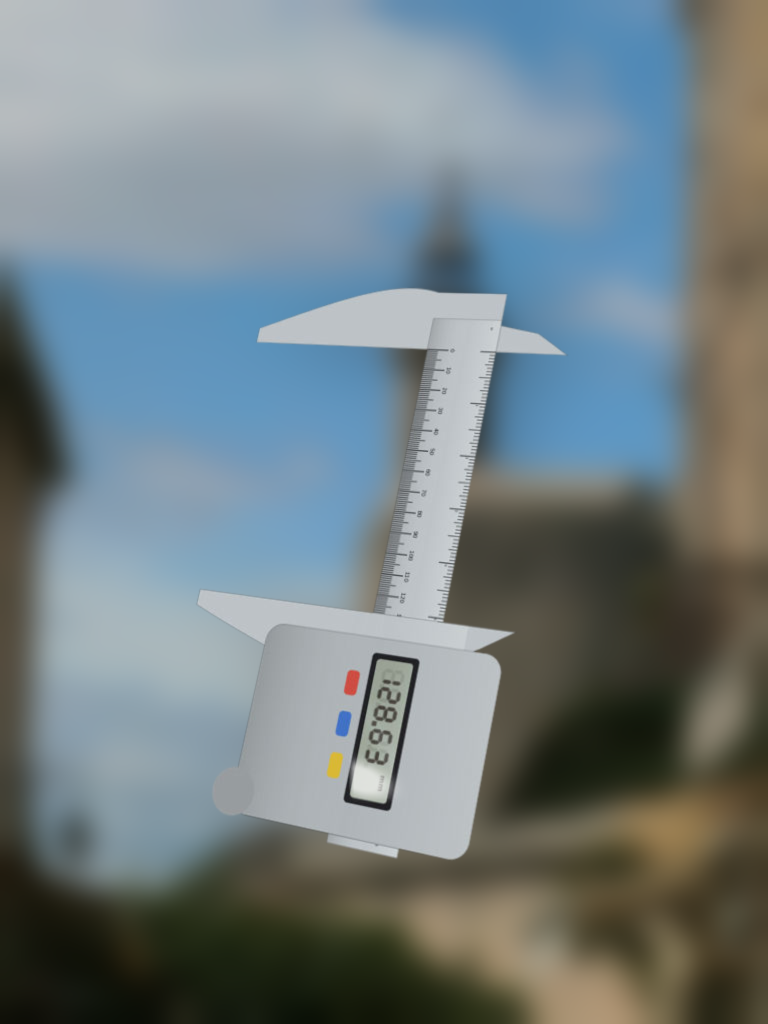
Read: 128.63,mm
